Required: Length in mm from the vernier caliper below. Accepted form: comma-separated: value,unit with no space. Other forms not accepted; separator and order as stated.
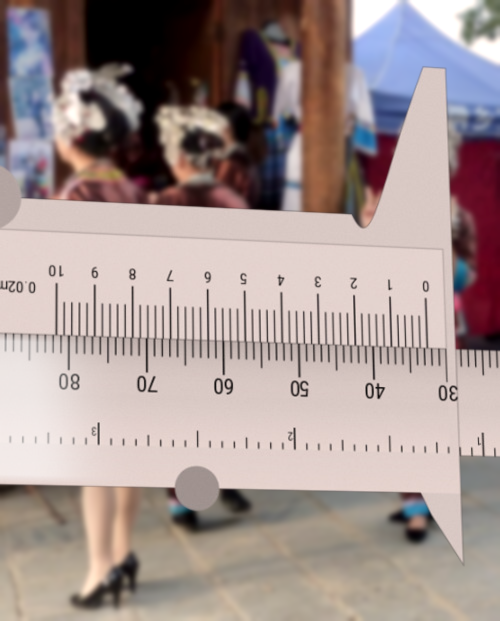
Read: 32.6,mm
